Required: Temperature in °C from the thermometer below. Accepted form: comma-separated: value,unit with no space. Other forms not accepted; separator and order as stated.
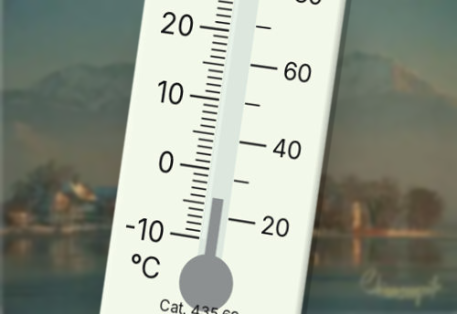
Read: -4,°C
